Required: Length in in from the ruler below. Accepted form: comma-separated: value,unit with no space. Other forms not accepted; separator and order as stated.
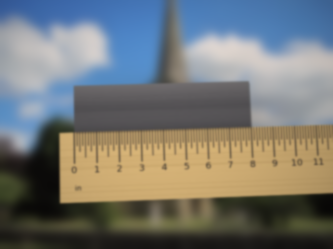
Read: 8,in
